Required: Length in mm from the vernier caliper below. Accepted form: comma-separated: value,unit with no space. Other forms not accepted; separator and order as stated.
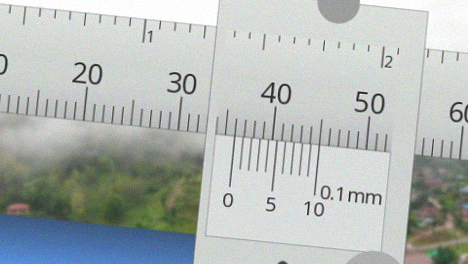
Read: 36.0,mm
